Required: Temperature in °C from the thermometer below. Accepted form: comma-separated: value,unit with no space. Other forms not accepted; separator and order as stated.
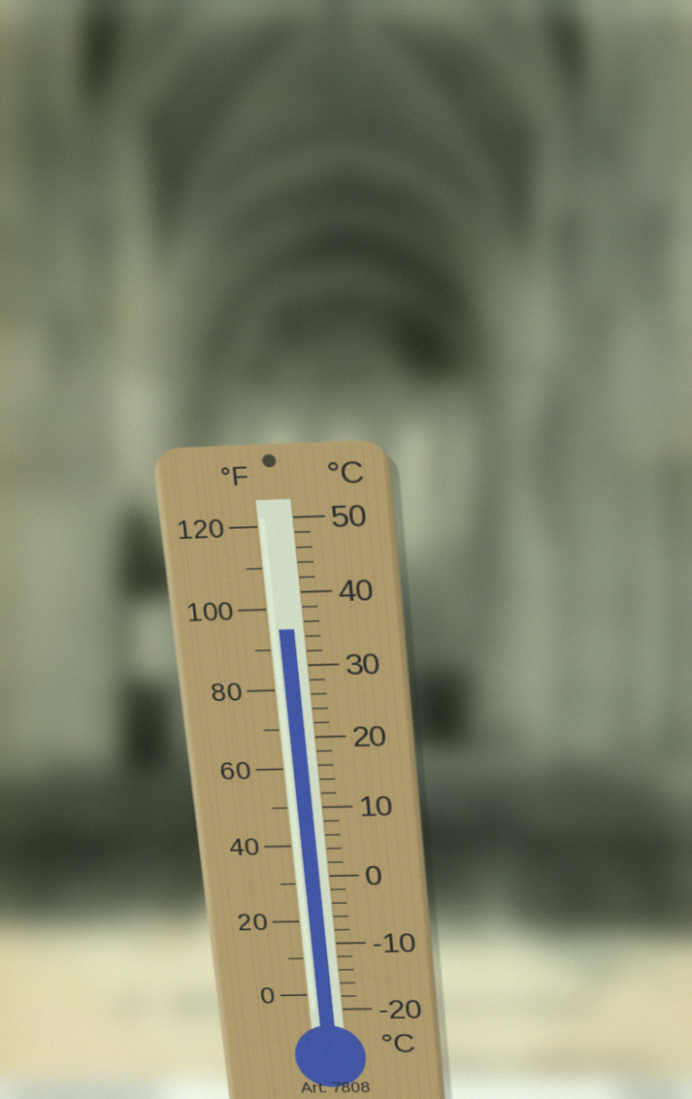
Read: 35,°C
